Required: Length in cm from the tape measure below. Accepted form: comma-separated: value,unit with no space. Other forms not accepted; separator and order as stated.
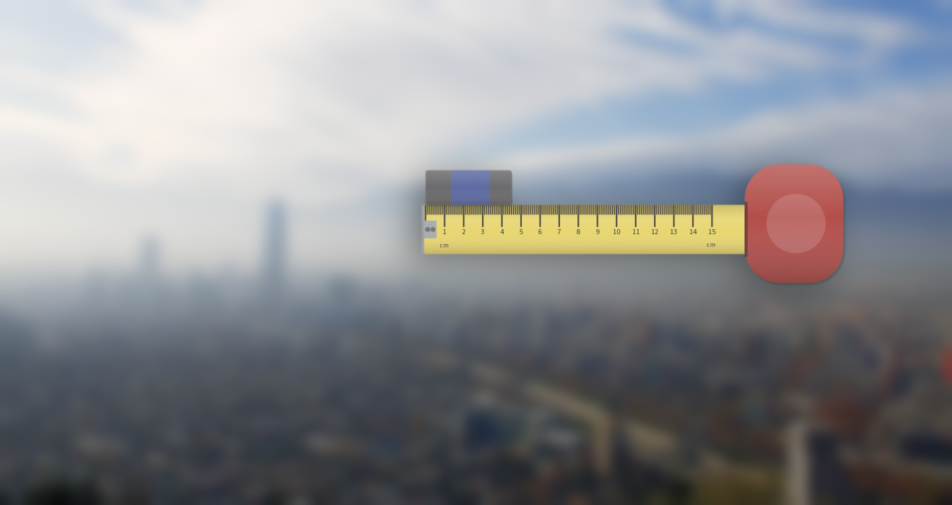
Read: 4.5,cm
